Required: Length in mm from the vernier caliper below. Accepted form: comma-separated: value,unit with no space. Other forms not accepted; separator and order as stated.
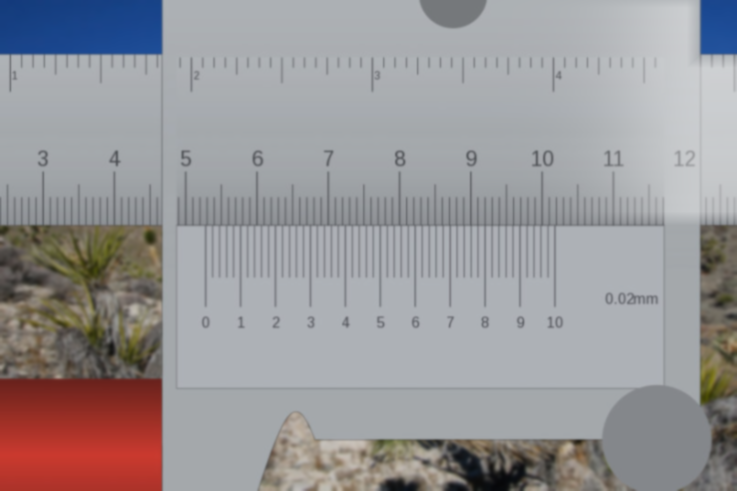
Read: 52.8,mm
